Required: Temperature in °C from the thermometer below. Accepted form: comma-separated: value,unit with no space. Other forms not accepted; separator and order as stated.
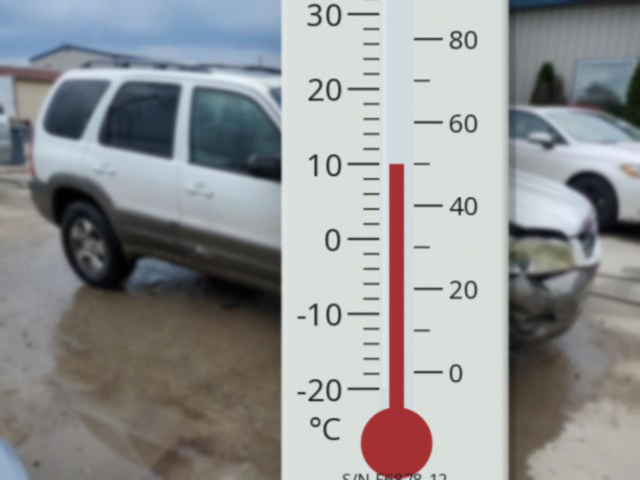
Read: 10,°C
